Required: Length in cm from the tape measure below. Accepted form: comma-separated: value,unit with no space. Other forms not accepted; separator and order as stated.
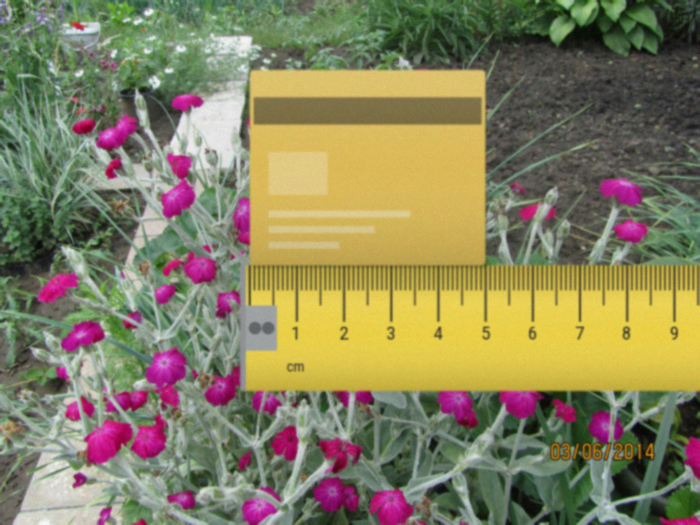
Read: 5,cm
